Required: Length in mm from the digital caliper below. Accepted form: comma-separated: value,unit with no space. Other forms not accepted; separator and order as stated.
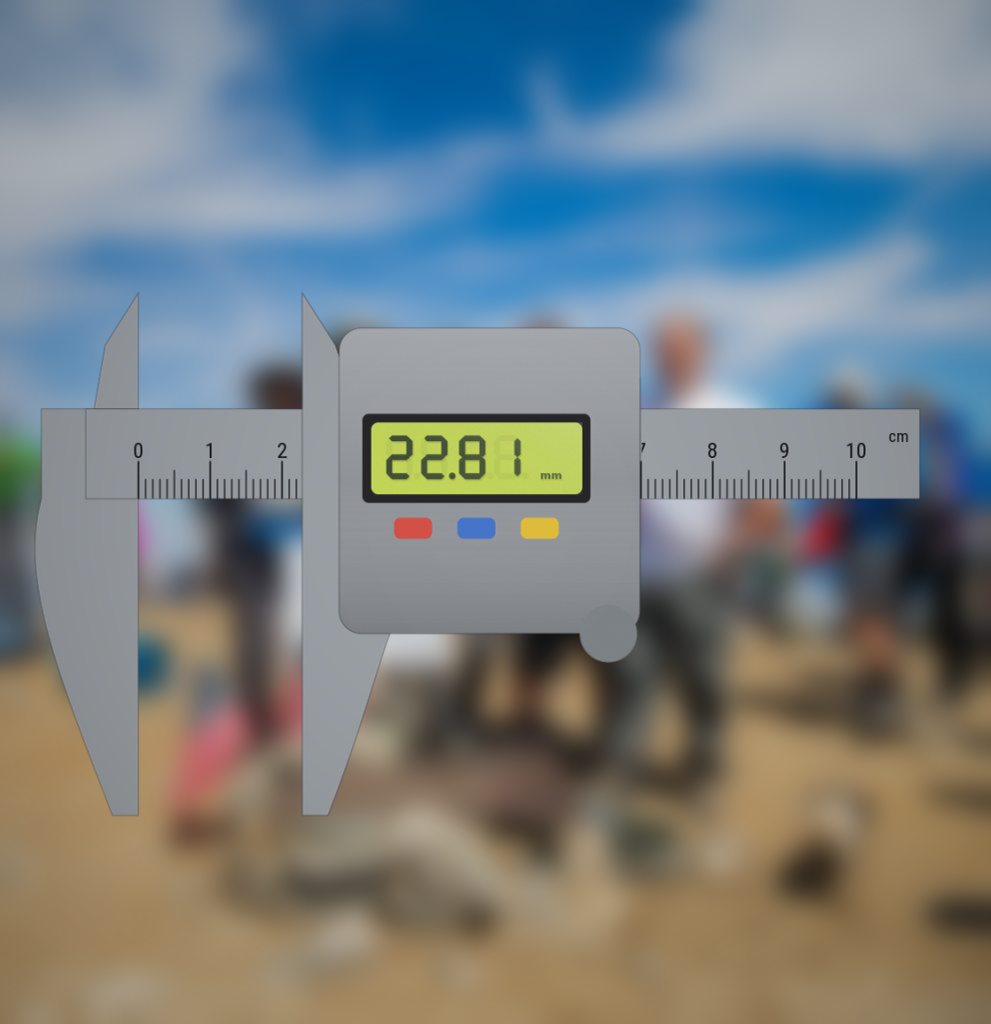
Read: 22.81,mm
